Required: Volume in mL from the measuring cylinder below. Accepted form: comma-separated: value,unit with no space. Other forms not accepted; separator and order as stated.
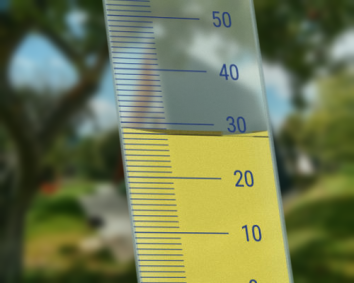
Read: 28,mL
